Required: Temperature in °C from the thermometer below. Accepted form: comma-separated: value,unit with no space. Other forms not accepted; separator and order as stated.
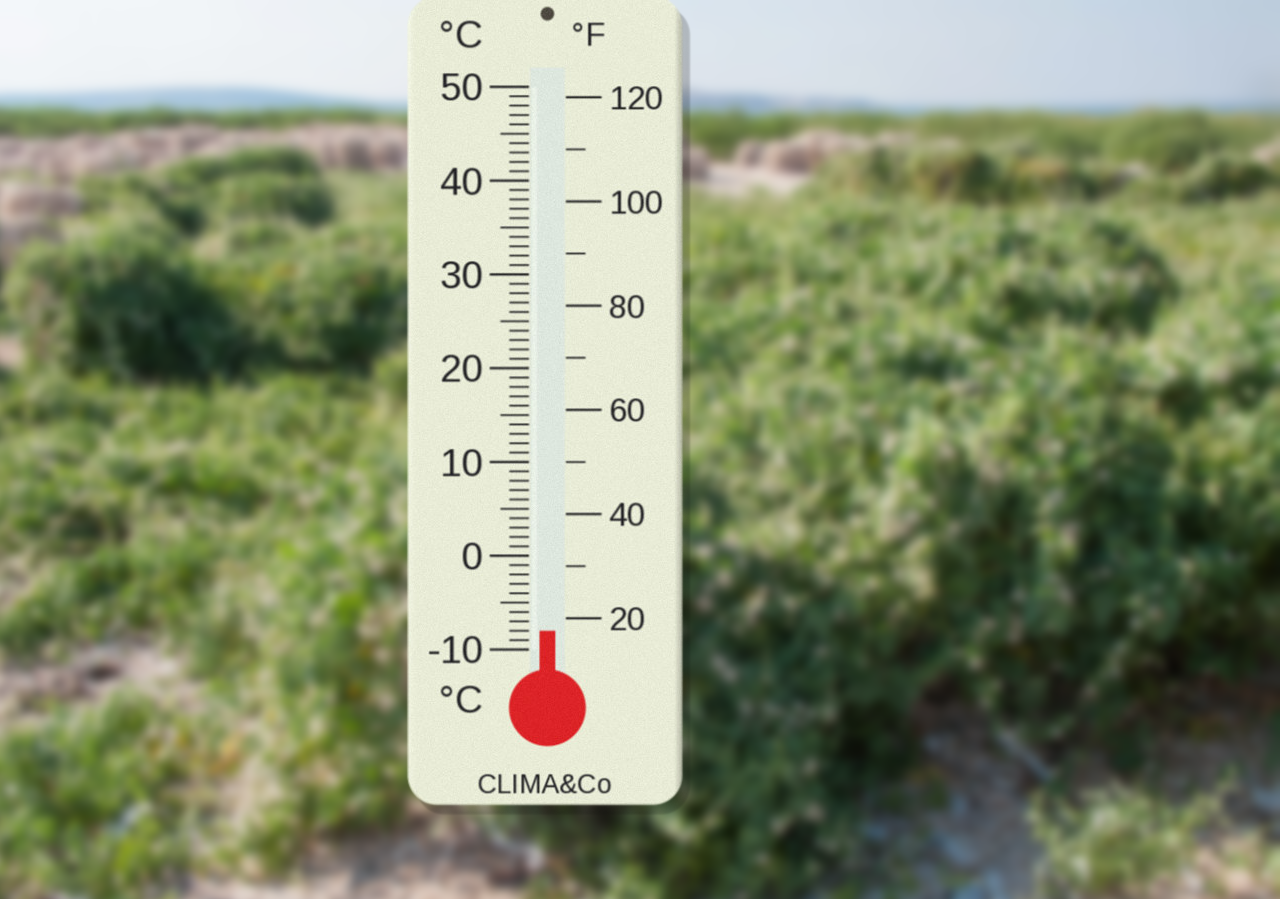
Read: -8,°C
